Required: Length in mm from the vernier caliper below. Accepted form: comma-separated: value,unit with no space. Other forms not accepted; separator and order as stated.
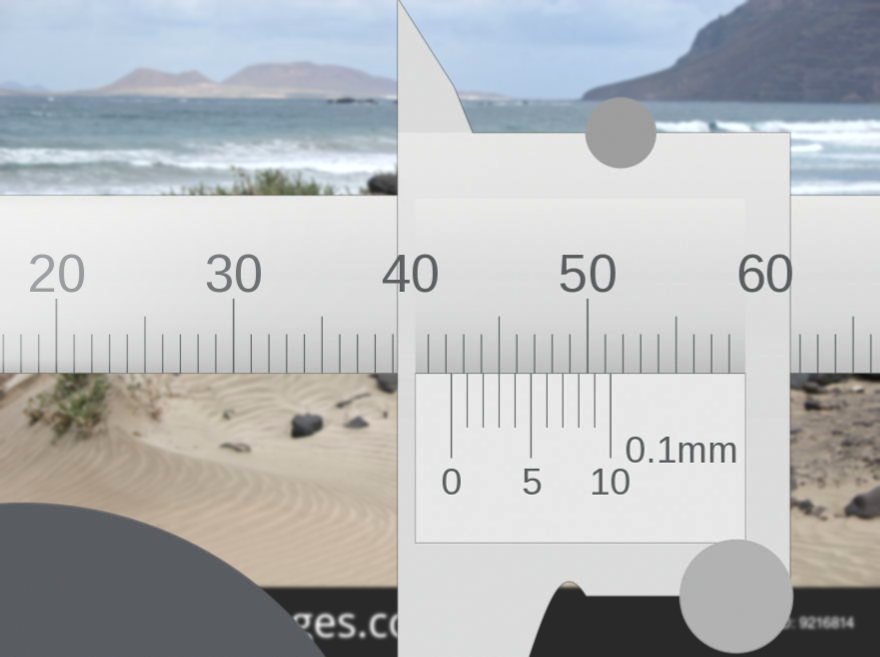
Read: 42.3,mm
